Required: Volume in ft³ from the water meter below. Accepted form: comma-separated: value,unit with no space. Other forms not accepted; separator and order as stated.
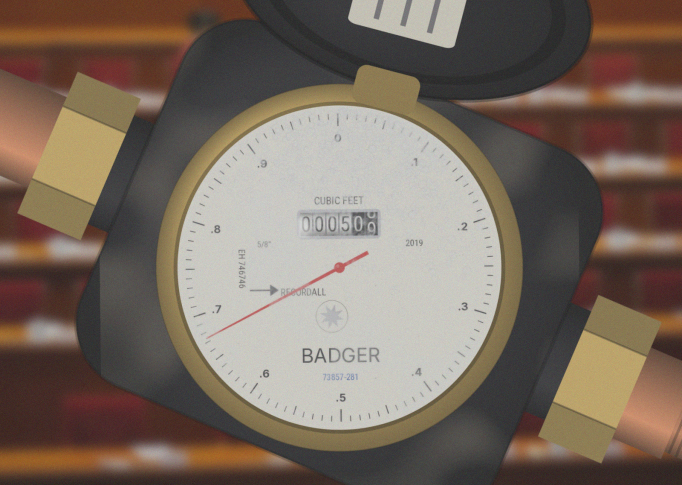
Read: 508.67,ft³
